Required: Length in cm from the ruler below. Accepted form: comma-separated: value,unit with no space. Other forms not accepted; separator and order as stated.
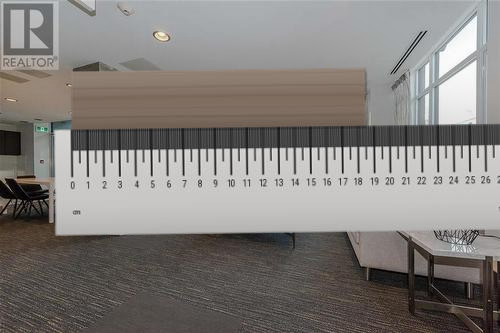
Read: 18.5,cm
